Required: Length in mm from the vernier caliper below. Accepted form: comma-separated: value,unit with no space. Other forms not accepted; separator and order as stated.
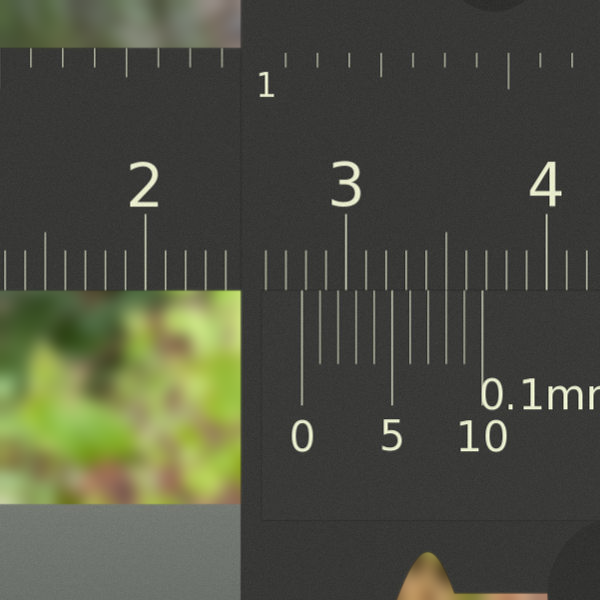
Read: 27.8,mm
